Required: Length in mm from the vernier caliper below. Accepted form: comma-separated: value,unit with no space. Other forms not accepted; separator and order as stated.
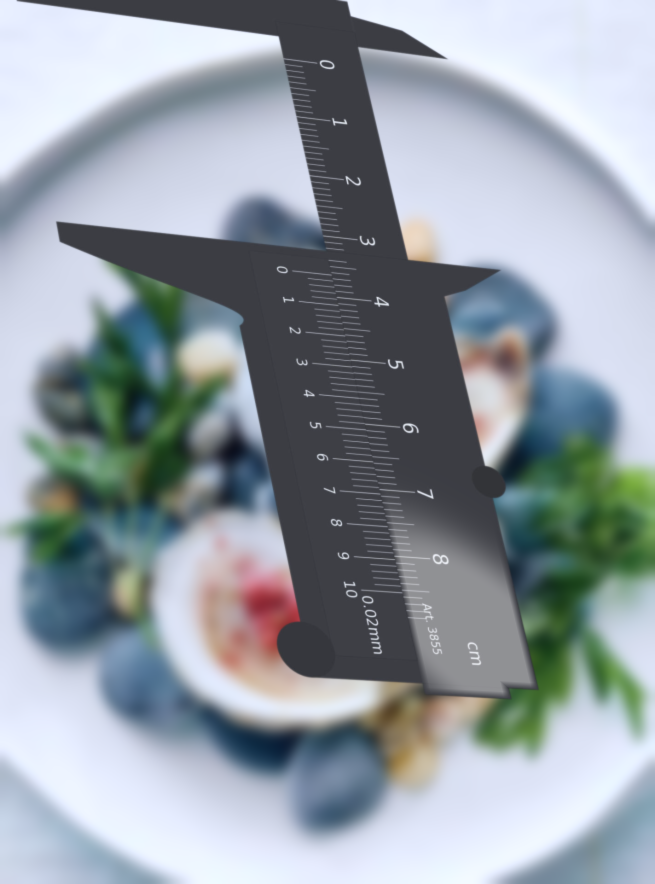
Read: 36.4,mm
